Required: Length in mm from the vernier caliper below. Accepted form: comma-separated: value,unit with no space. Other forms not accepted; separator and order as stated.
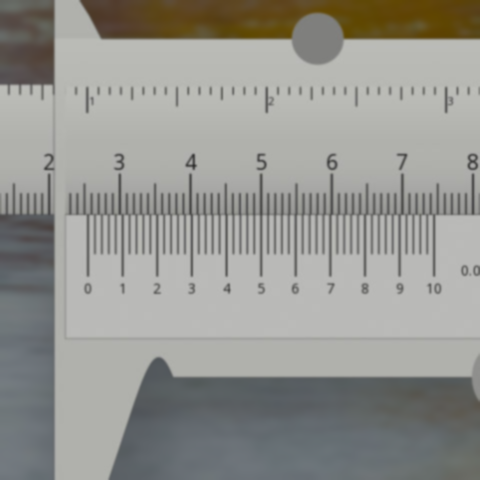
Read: 25.5,mm
